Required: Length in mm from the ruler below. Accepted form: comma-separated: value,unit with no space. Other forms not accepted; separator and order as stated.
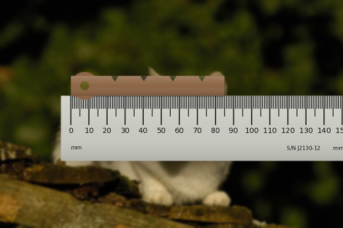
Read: 85,mm
